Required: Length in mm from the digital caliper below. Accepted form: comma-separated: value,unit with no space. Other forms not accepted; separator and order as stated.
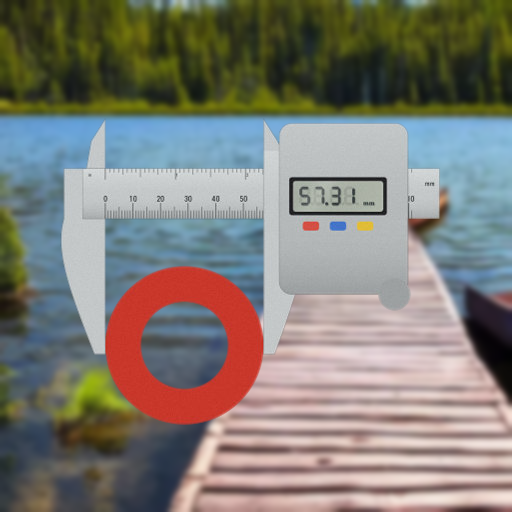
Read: 57.31,mm
